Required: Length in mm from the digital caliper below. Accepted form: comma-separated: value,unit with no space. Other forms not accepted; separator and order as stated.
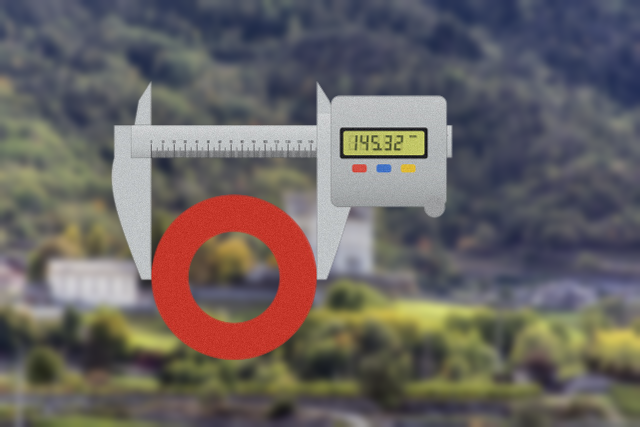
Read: 145.32,mm
